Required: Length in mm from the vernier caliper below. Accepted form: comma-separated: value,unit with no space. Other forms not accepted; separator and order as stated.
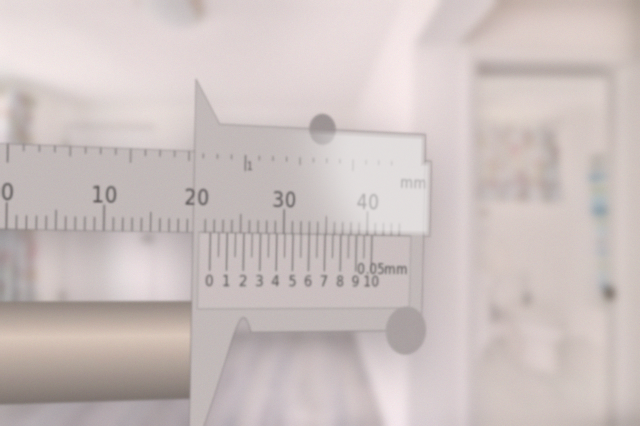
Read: 21.6,mm
